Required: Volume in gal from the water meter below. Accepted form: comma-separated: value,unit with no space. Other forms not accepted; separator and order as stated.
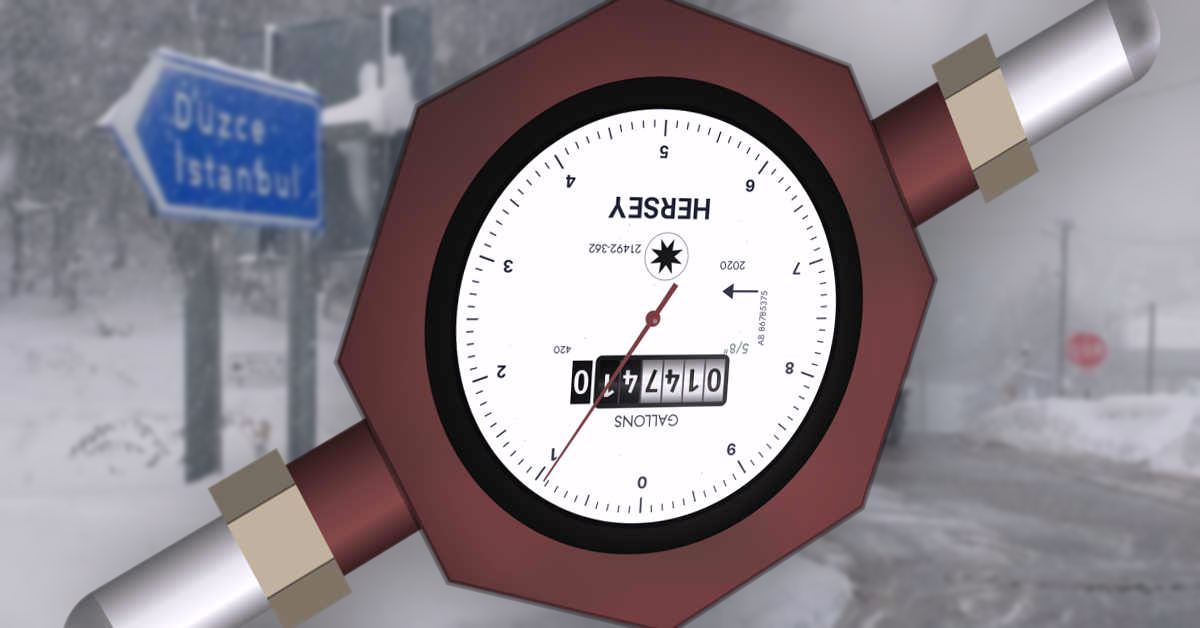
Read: 147410.9,gal
